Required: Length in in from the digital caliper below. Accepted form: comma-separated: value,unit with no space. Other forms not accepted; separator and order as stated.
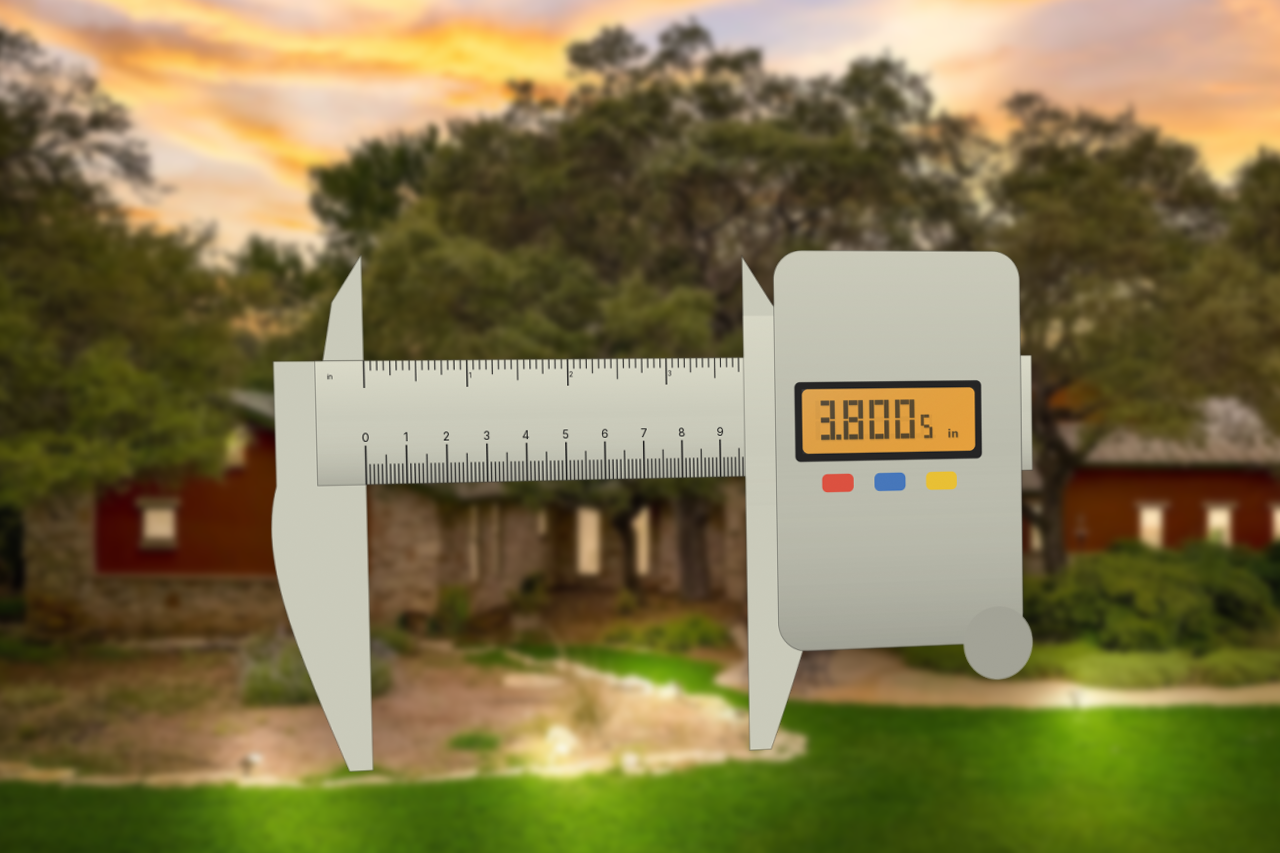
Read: 3.8005,in
